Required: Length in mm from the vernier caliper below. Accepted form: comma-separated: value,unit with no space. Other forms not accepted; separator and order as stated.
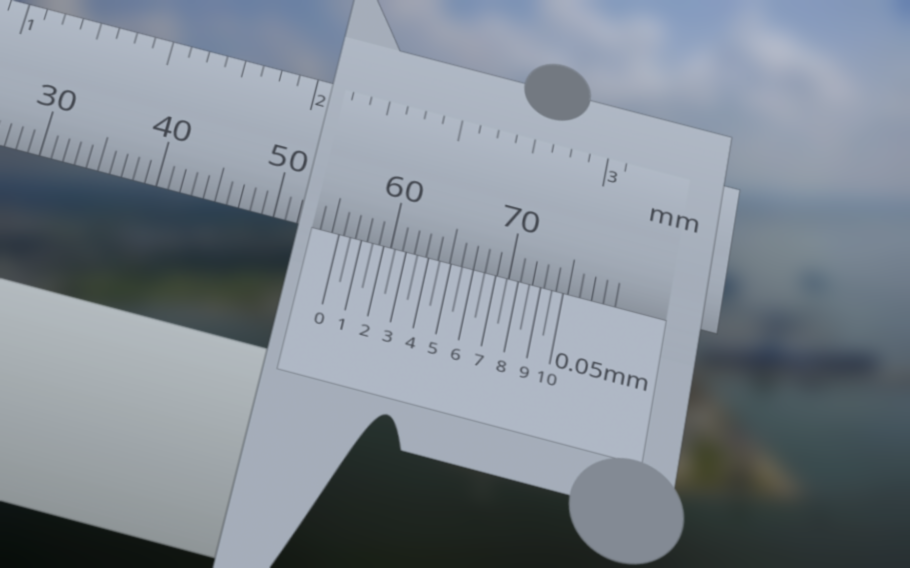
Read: 55.6,mm
